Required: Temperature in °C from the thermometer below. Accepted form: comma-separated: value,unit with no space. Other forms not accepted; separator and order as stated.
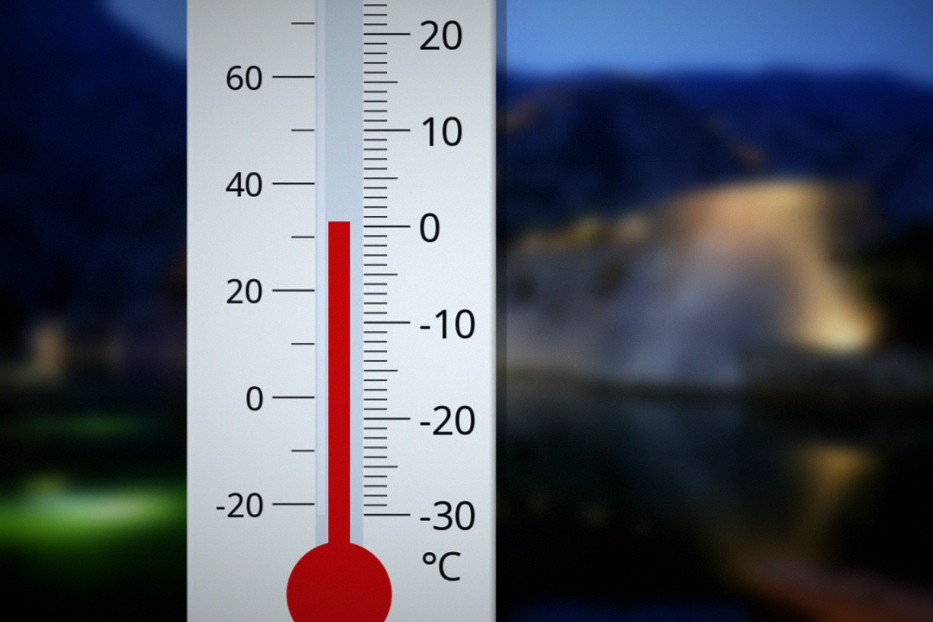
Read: 0.5,°C
